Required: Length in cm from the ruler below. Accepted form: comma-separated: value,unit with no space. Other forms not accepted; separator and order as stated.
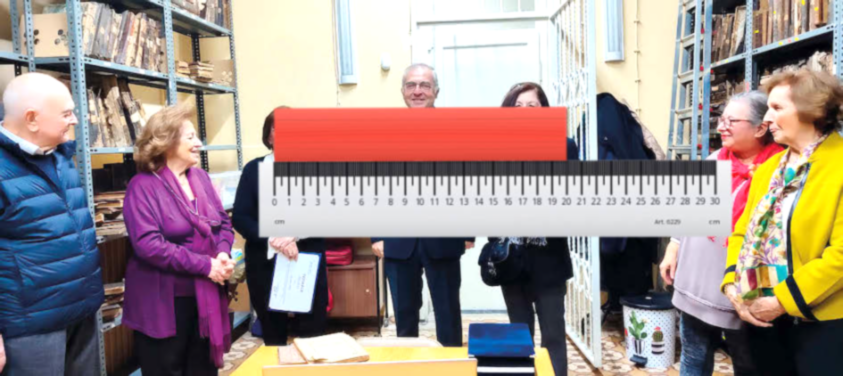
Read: 20,cm
